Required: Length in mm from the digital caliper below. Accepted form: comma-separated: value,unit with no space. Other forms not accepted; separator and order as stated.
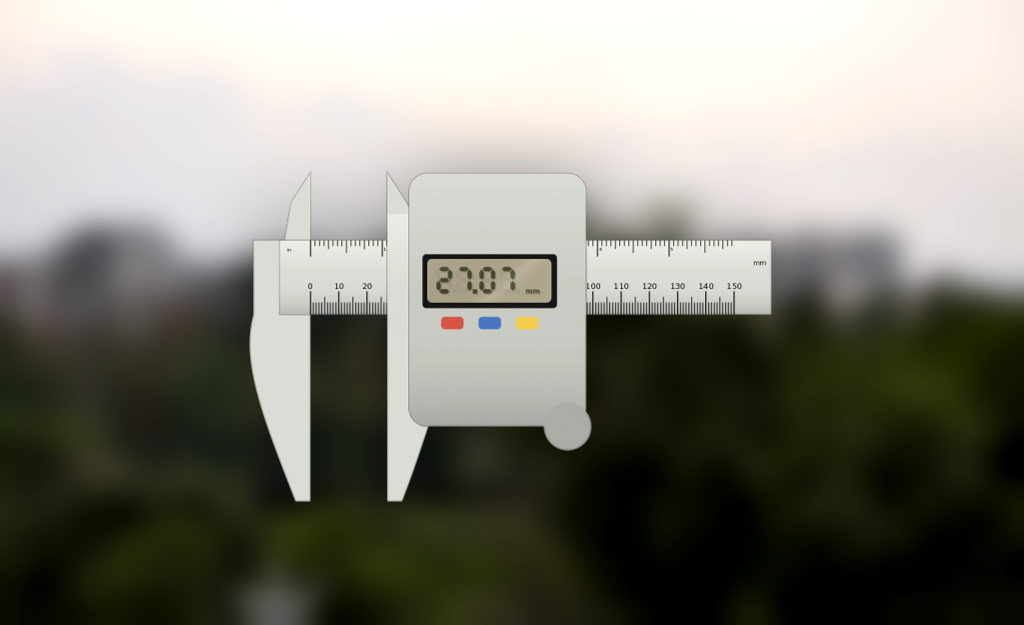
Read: 27.07,mm
